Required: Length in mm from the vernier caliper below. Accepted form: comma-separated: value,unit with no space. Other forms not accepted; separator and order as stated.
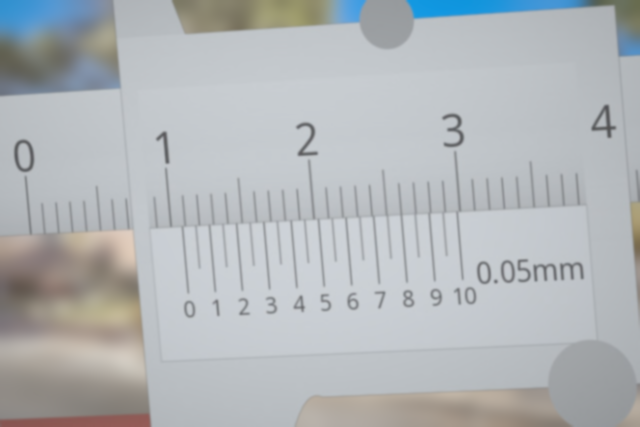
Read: 10.8,mm
